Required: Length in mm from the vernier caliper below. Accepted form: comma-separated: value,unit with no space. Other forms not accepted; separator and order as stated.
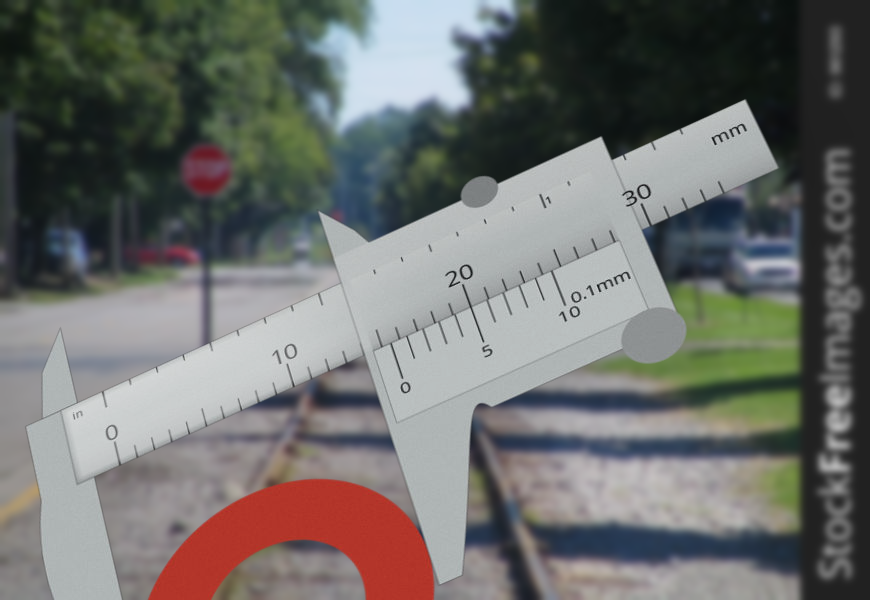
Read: 15.5,mm
